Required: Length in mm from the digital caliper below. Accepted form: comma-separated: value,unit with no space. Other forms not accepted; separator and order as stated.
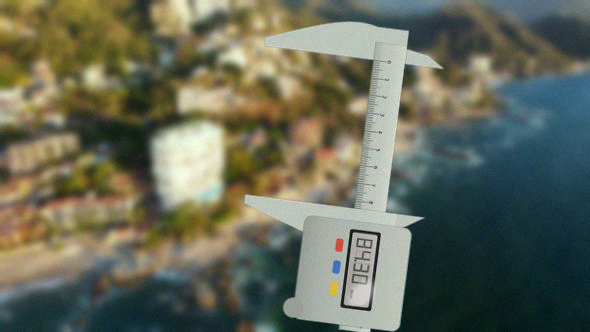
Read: 84.30,mm
